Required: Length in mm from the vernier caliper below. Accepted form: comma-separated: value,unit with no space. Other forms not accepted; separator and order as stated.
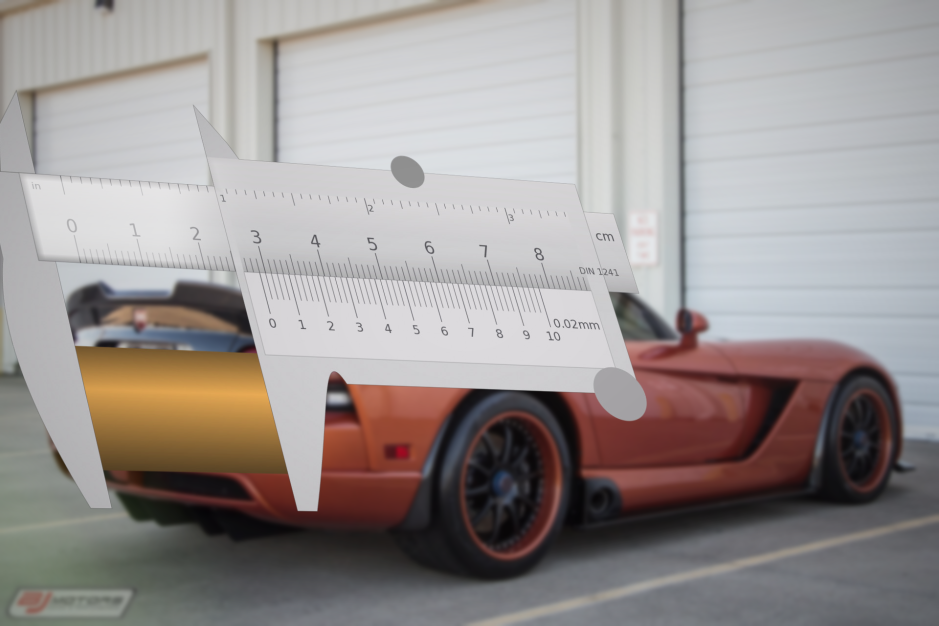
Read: 29.0,mm
